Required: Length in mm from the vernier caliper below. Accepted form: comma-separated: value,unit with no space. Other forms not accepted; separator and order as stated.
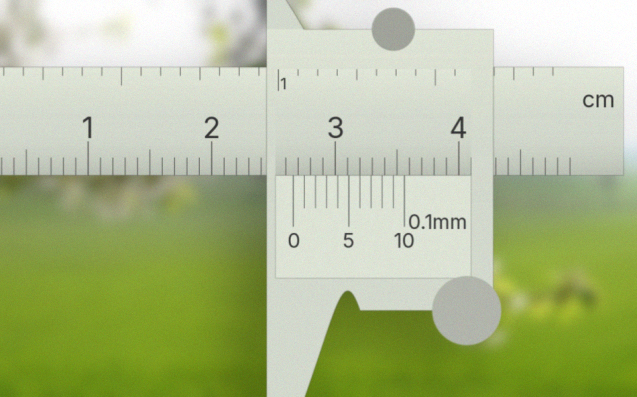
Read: 26.6,mm
